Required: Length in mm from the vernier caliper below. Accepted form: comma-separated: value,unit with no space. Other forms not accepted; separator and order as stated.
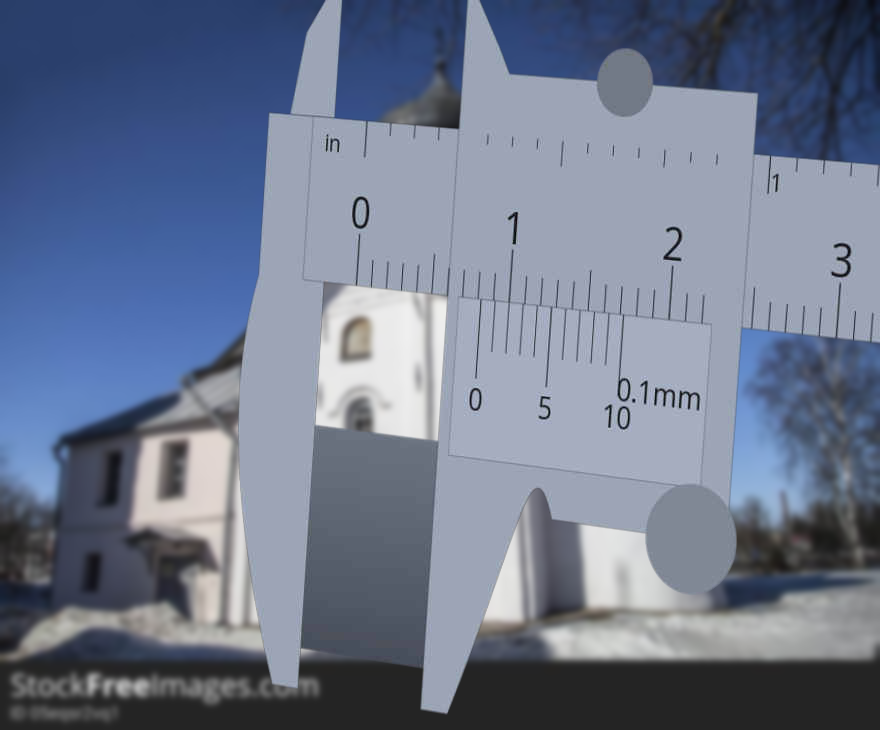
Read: 8.2,mm
